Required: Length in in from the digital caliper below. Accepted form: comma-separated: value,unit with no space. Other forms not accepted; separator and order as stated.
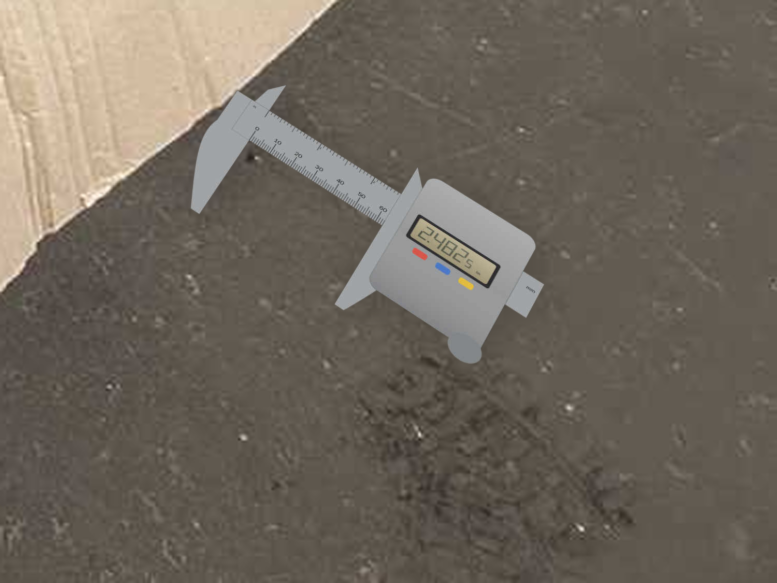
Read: 2.4825,in
